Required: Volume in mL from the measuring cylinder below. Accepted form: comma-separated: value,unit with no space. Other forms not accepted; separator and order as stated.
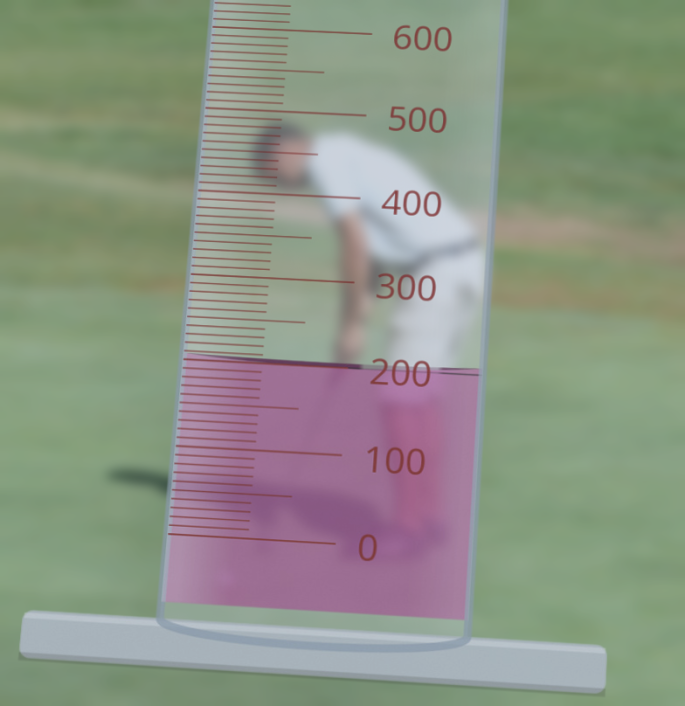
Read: 200,mL
